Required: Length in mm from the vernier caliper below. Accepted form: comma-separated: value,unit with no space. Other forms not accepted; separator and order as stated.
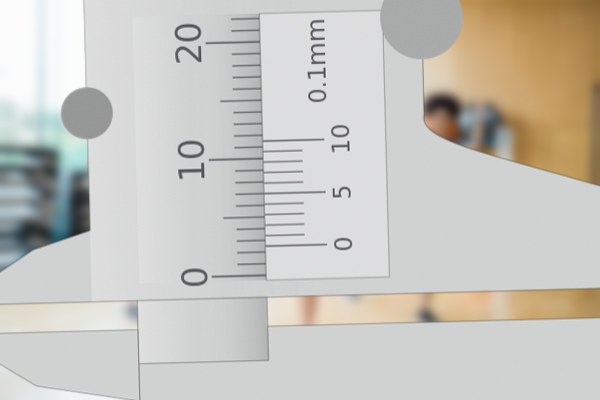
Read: 2.5,mm
